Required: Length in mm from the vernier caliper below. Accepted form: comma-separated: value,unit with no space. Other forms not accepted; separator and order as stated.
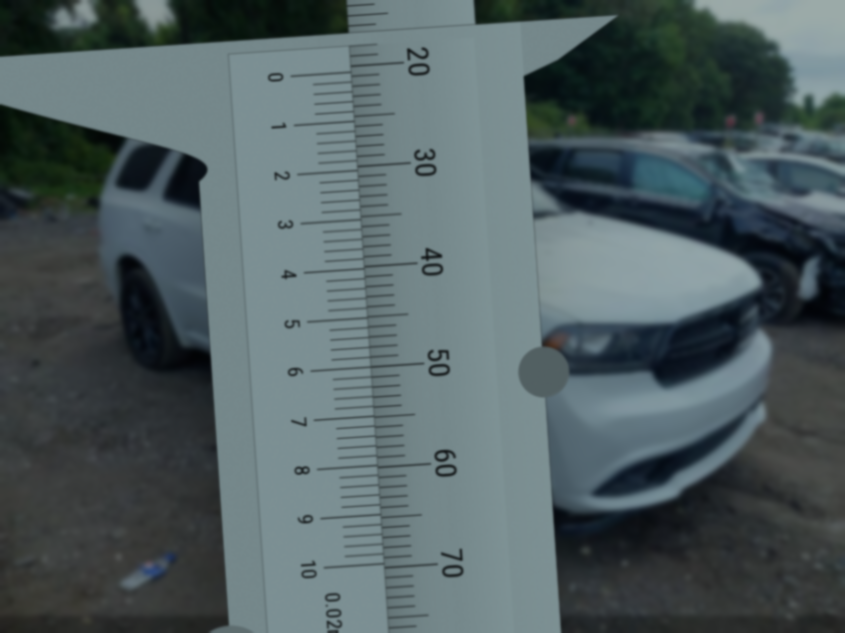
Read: 20.6,mm
